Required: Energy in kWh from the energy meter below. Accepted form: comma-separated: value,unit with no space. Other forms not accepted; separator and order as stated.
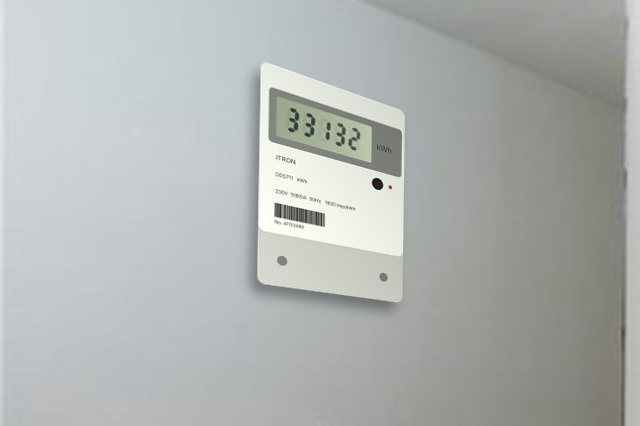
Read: 33132,kWh
